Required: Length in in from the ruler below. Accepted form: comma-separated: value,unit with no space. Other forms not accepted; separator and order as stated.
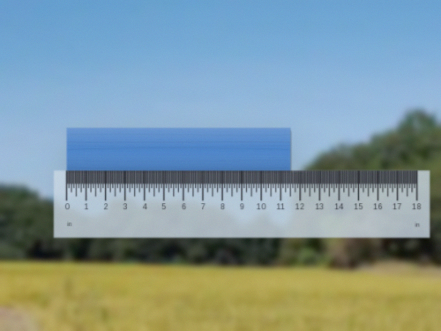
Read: 11.5,in
